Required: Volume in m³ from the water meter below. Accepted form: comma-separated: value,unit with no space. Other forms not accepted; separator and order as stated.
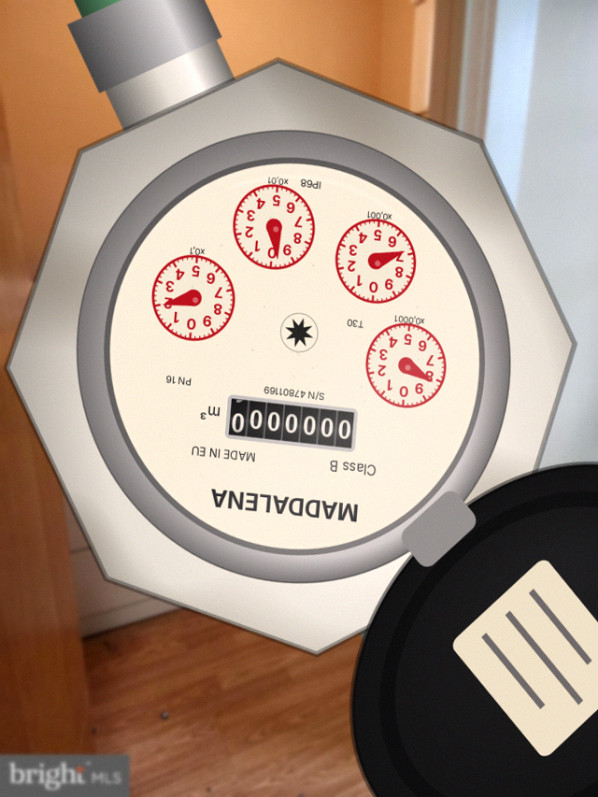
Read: 0.1968,m³
